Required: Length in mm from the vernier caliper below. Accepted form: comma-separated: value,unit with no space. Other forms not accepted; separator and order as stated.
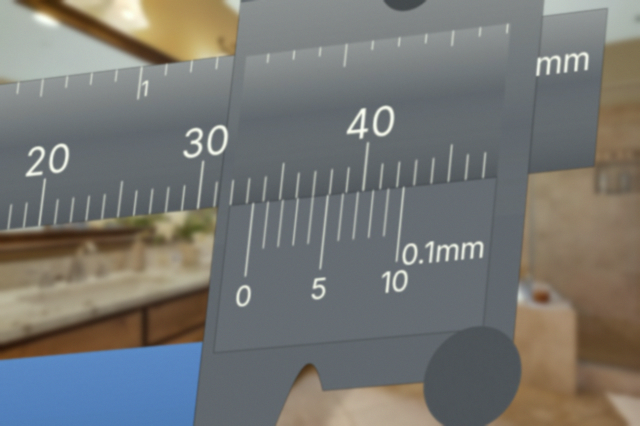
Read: 33.4,mm
